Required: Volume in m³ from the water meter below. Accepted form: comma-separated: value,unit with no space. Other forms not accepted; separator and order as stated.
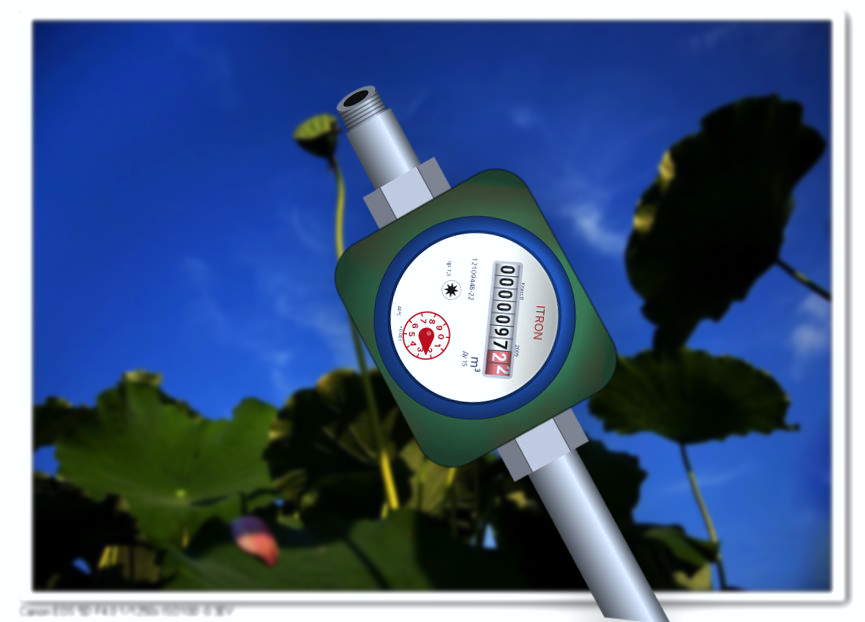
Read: 97.222,m³
